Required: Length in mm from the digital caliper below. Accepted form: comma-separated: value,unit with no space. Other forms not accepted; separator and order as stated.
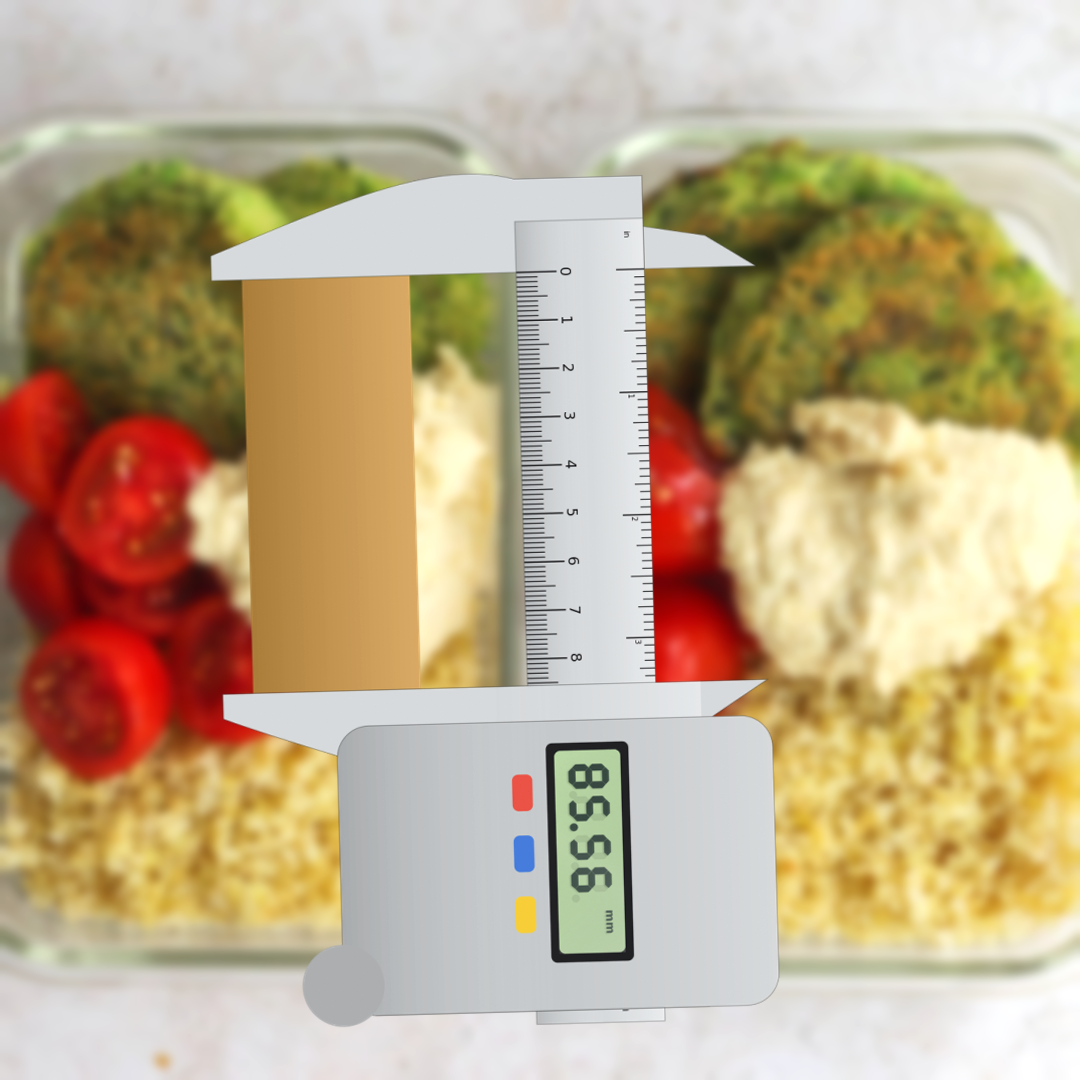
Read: 85.56,mm
